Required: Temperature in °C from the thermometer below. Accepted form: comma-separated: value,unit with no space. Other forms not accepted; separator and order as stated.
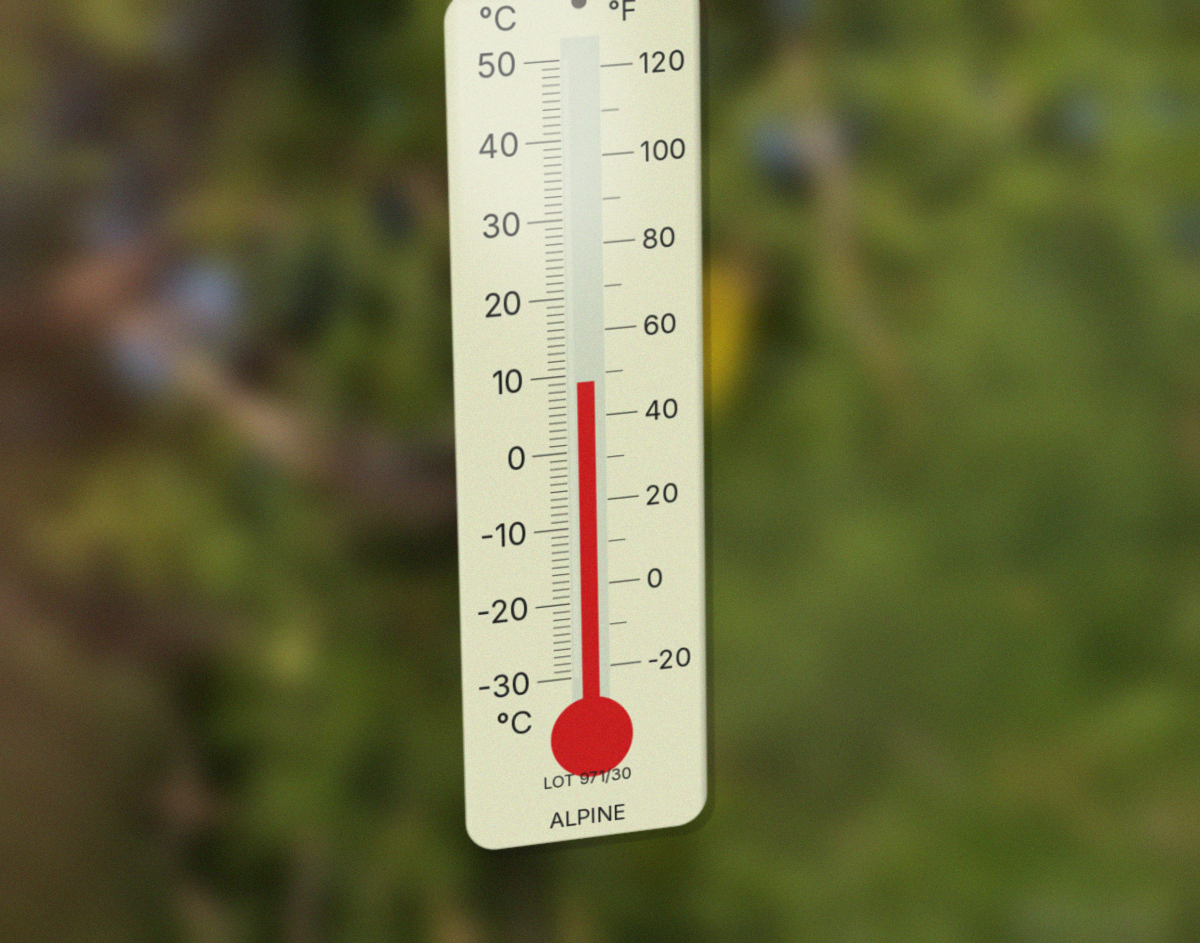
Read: 9,°C
